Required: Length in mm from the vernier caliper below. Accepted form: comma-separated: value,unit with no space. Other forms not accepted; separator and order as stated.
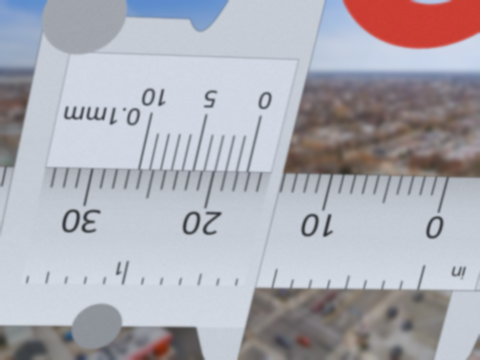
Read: 17.2,mm
